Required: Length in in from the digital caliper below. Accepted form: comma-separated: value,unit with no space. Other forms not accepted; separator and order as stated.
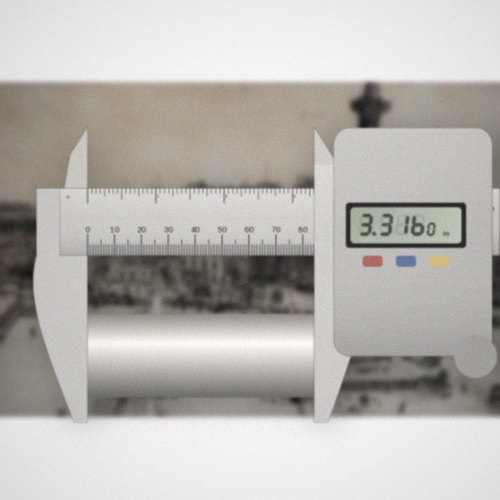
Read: 3.3160,in
